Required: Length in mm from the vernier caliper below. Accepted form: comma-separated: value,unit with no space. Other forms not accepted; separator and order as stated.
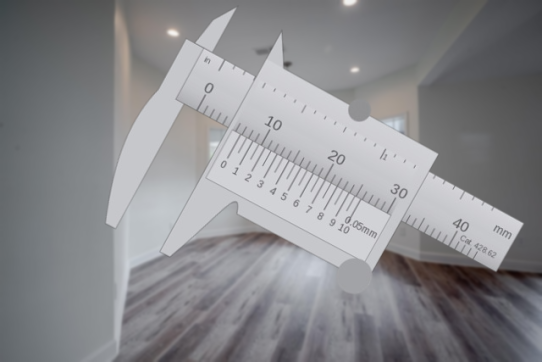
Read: 6.8,mm
